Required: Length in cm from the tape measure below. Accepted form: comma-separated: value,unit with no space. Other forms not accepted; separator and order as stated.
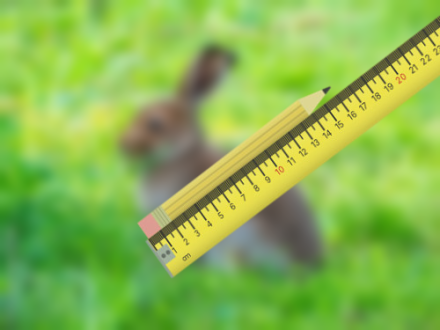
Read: 16,cm
